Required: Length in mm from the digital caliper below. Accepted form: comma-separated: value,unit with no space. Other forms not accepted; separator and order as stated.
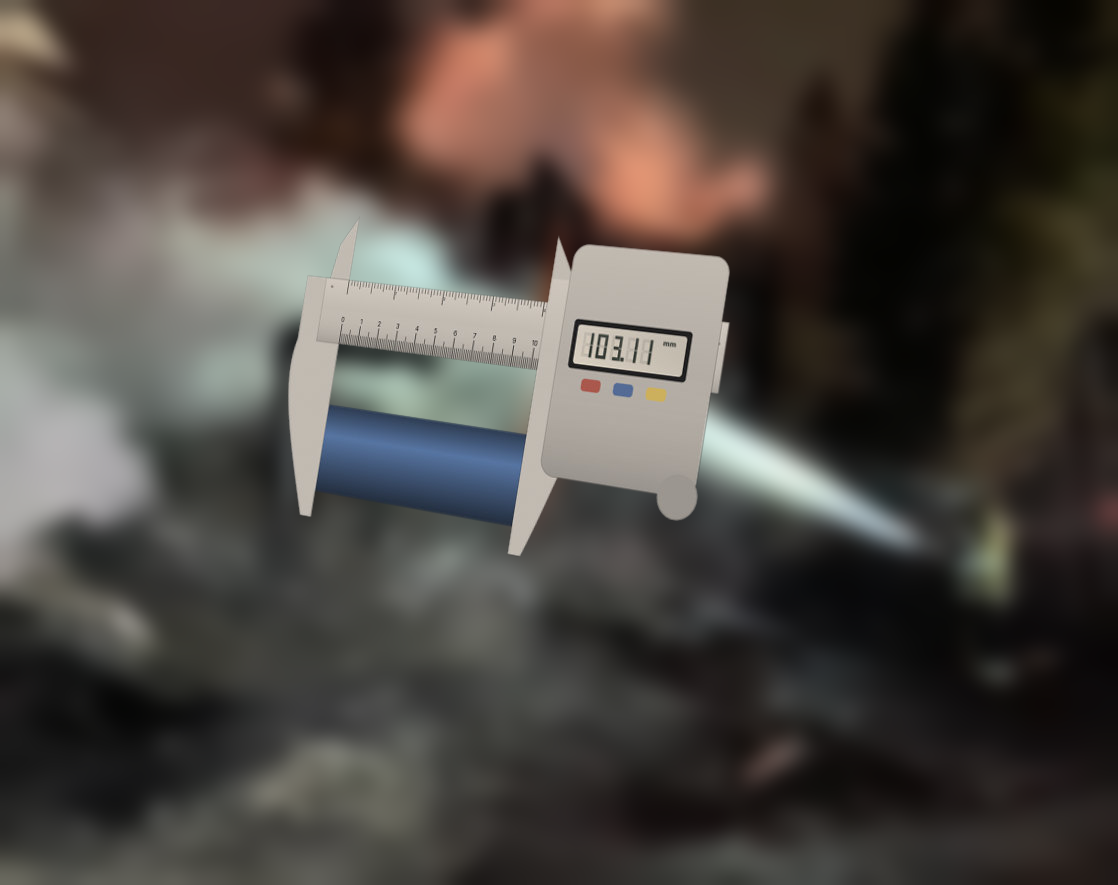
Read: 103.11,mm
